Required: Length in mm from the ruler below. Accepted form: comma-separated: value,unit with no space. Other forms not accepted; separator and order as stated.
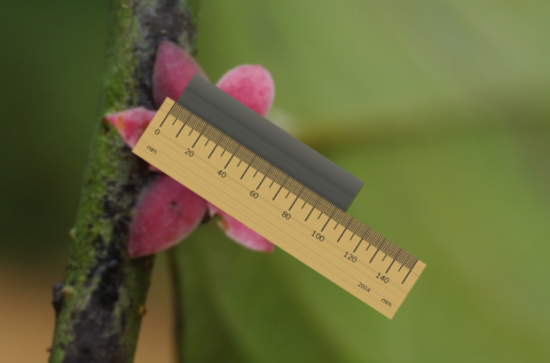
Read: 105,mm
